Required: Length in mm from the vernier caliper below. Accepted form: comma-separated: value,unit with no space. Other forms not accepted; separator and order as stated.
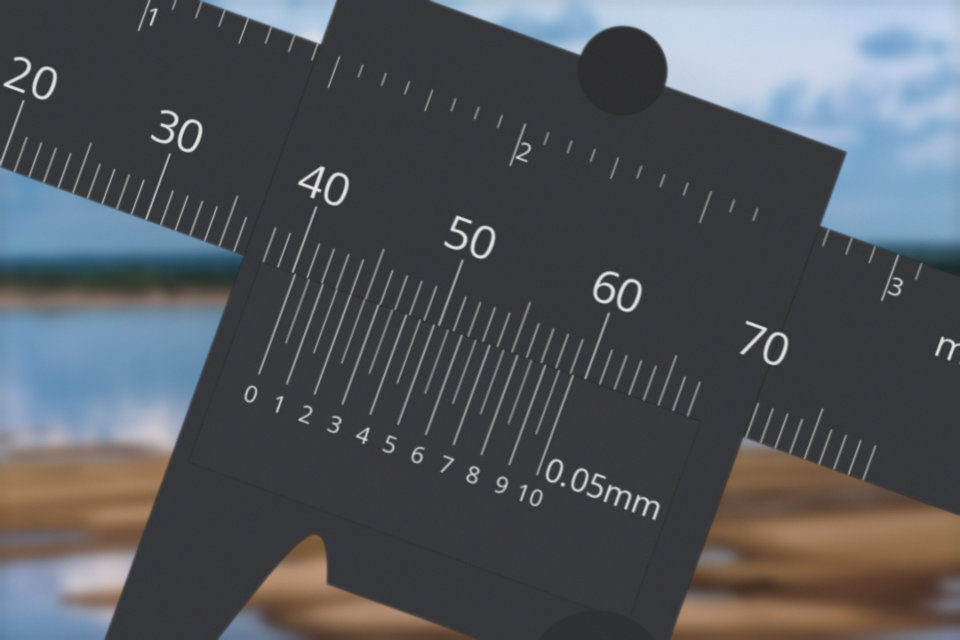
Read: 40.2,mm
